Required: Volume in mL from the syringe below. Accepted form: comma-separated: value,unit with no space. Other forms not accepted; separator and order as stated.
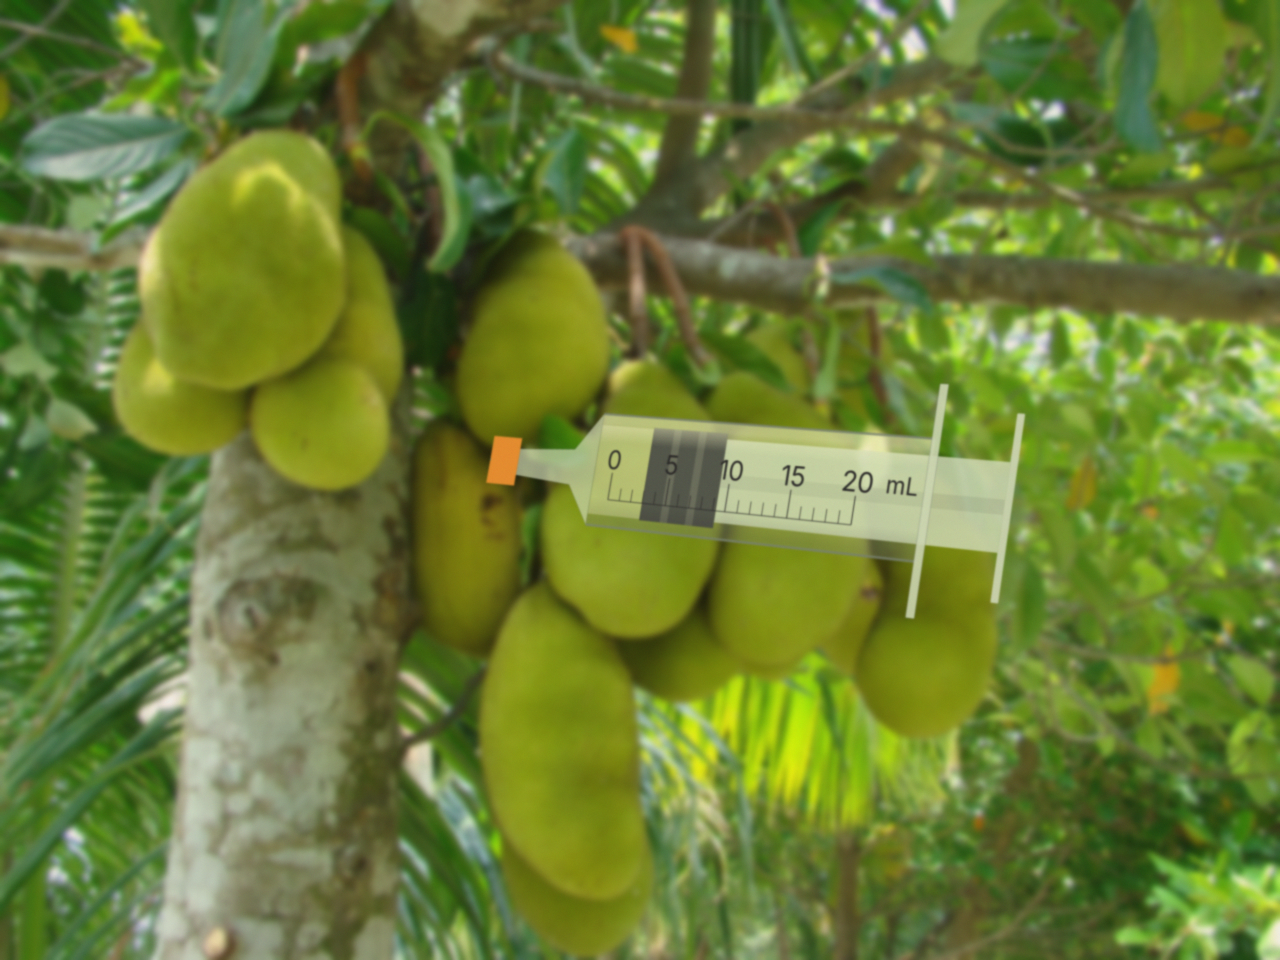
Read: 3,mL
